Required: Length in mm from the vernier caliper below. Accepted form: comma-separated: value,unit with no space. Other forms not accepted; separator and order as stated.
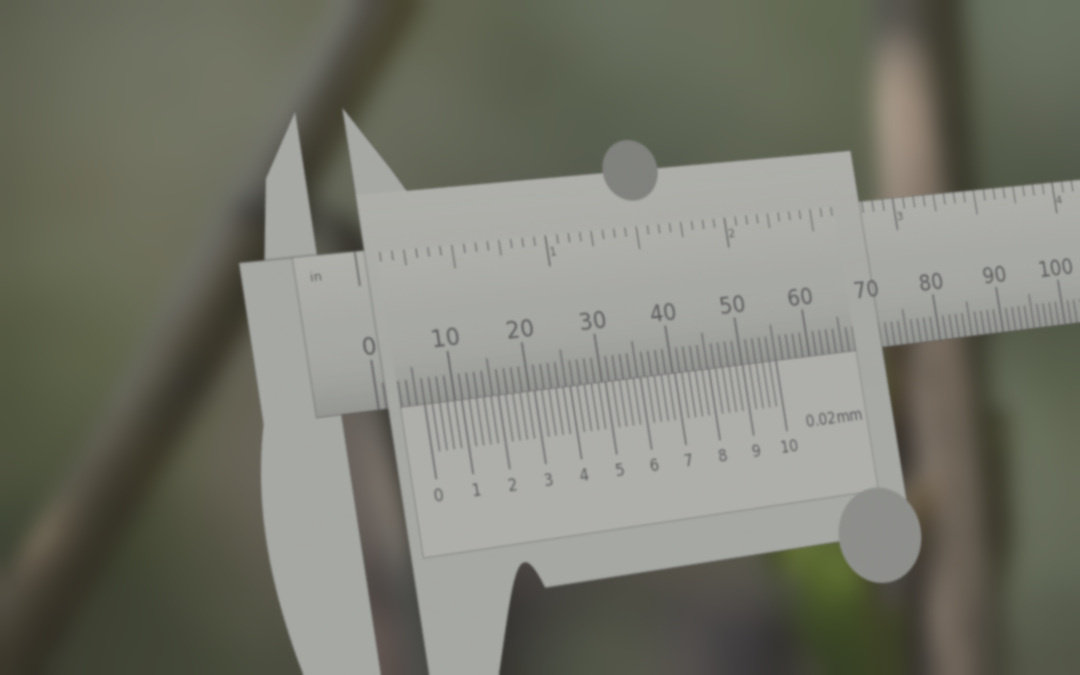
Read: 6.0,mm
